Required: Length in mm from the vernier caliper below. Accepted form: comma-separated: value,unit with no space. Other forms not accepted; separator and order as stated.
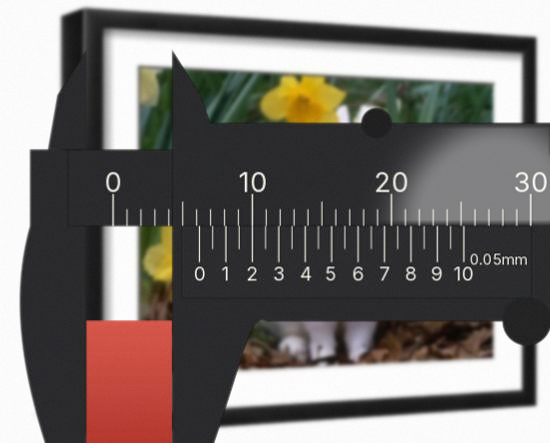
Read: 6.2,mm
